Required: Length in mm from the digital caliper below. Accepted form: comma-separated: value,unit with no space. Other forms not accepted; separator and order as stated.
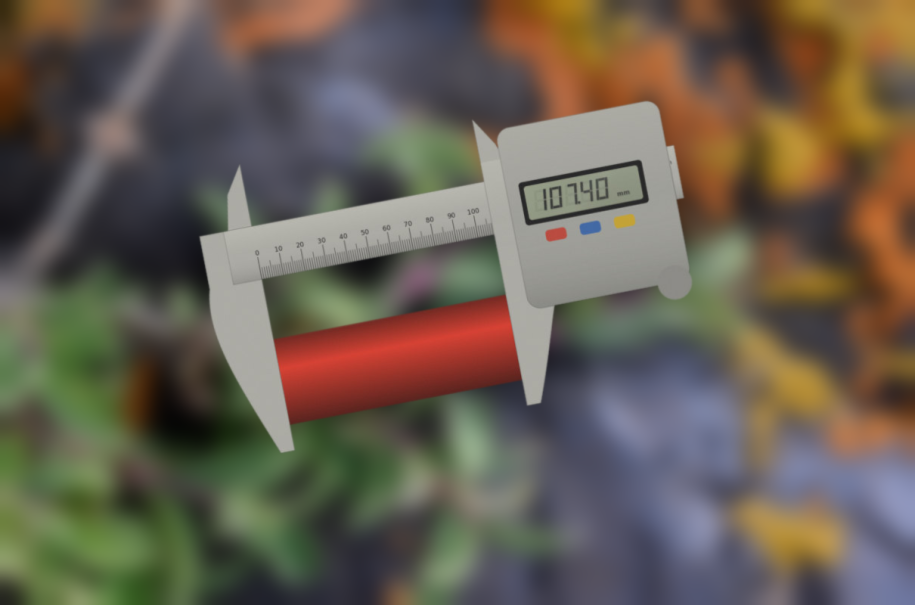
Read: 107.40,mm
